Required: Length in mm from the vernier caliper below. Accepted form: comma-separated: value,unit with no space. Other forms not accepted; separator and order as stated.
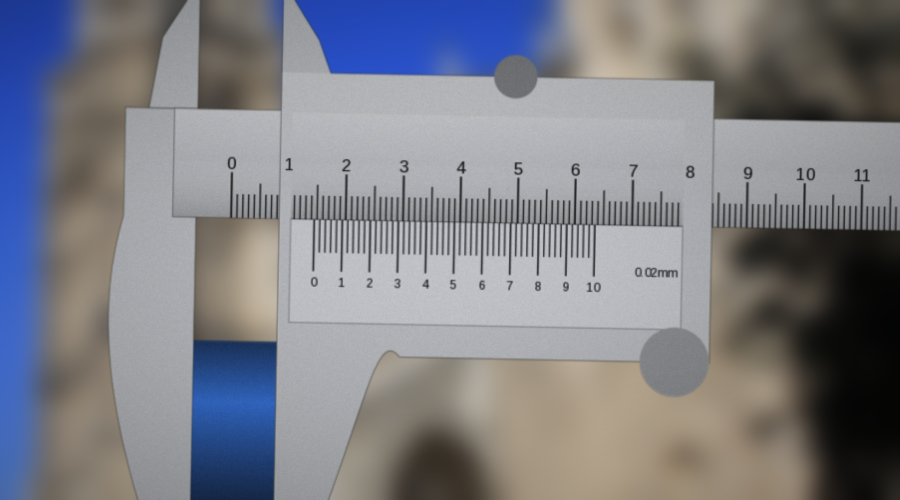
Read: 14.5,mm
